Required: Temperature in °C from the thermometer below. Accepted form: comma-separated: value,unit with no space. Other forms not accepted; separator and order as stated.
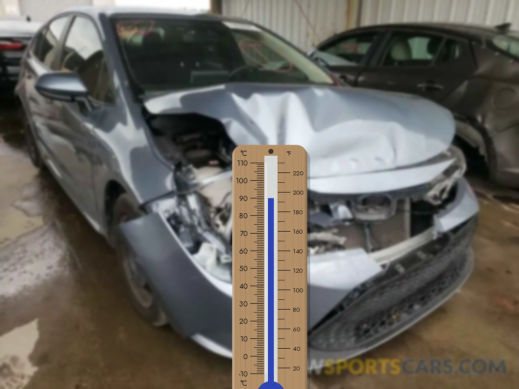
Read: 90,°C
